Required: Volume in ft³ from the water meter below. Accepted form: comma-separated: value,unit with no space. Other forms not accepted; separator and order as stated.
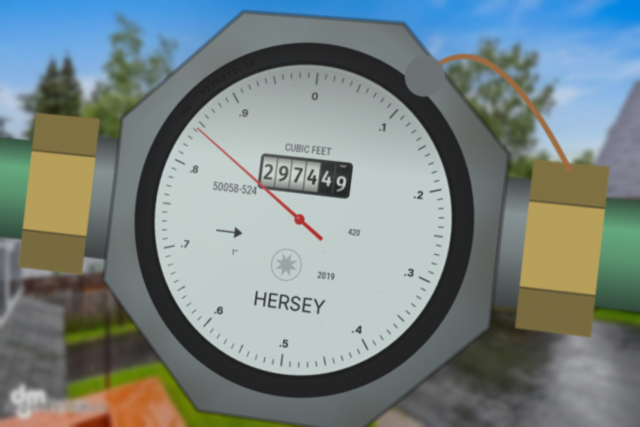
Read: 297448.84,ft³
